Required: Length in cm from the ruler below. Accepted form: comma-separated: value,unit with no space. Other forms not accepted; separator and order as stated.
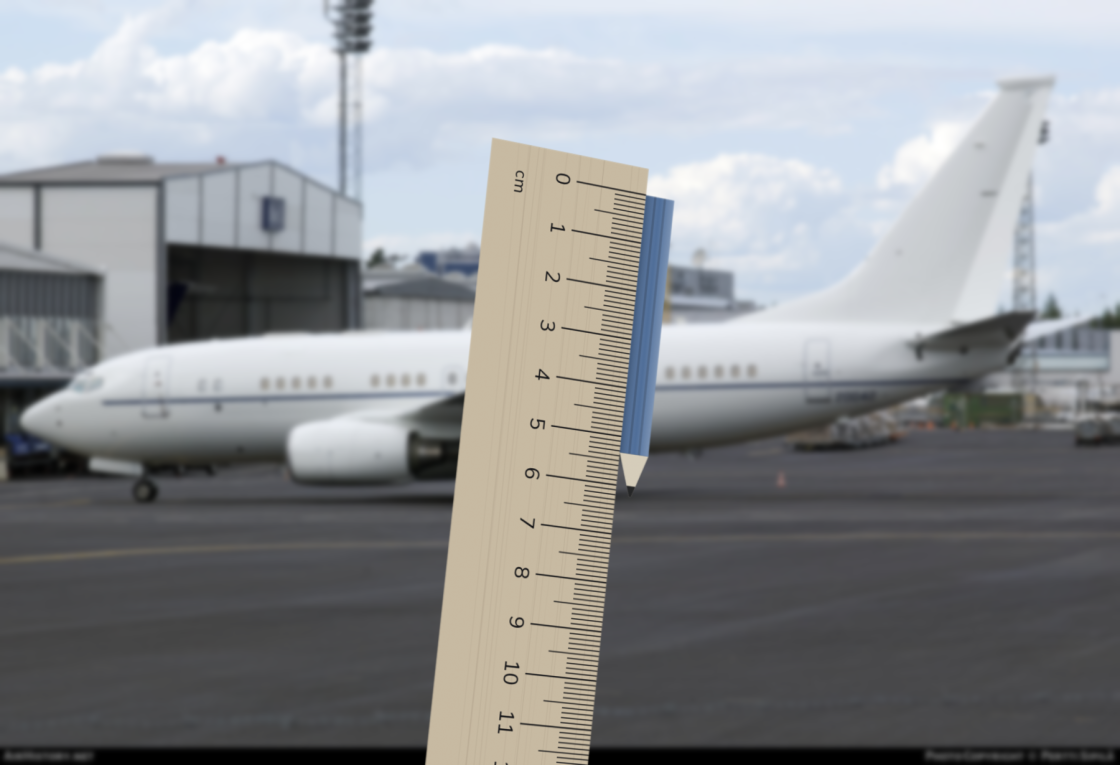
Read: 6.2,cm
